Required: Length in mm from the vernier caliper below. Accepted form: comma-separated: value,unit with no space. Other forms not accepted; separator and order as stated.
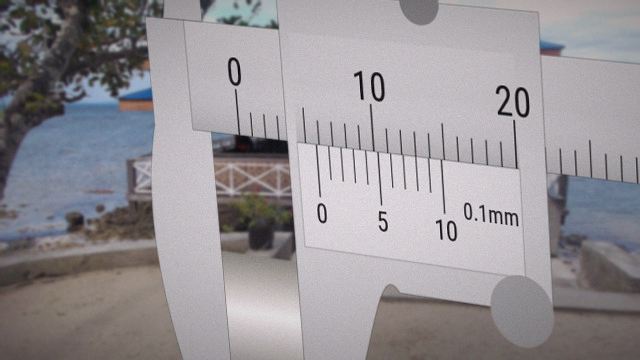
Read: 5.8,mm
